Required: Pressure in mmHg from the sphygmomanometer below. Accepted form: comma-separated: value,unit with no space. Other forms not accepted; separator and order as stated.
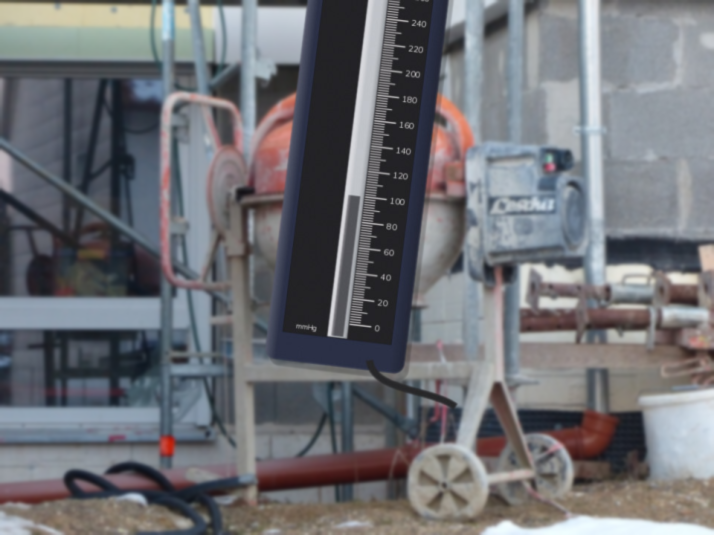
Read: 100,mmHg
